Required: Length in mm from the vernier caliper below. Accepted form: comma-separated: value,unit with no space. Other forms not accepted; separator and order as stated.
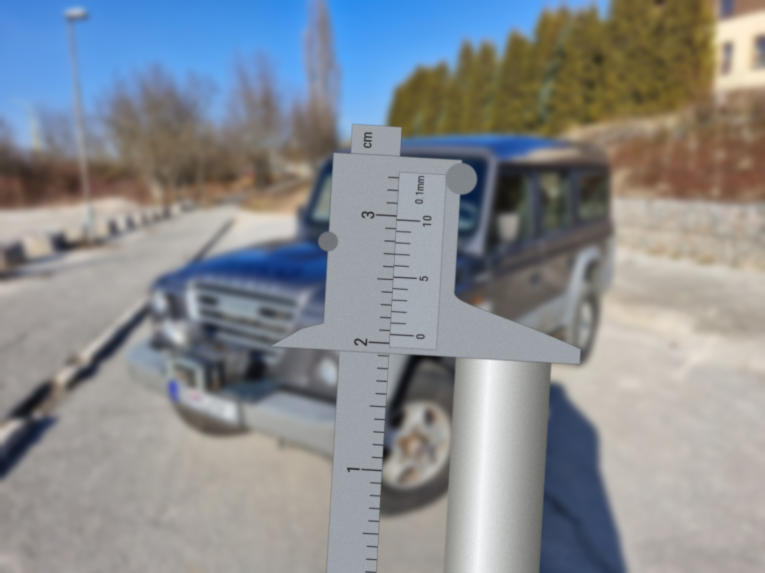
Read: 20.7,mm
